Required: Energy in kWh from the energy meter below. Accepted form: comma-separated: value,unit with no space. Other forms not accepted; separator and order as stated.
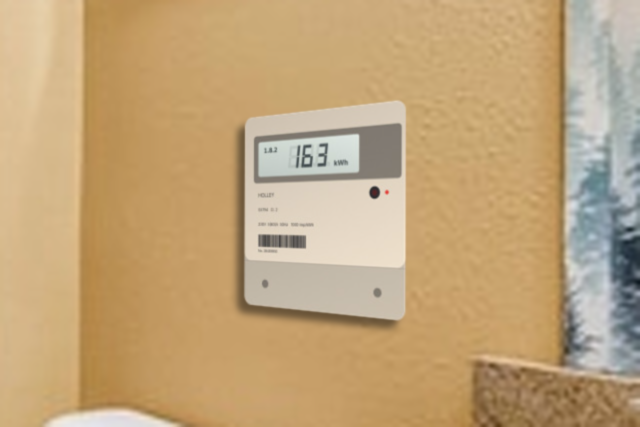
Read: 163,kWh
